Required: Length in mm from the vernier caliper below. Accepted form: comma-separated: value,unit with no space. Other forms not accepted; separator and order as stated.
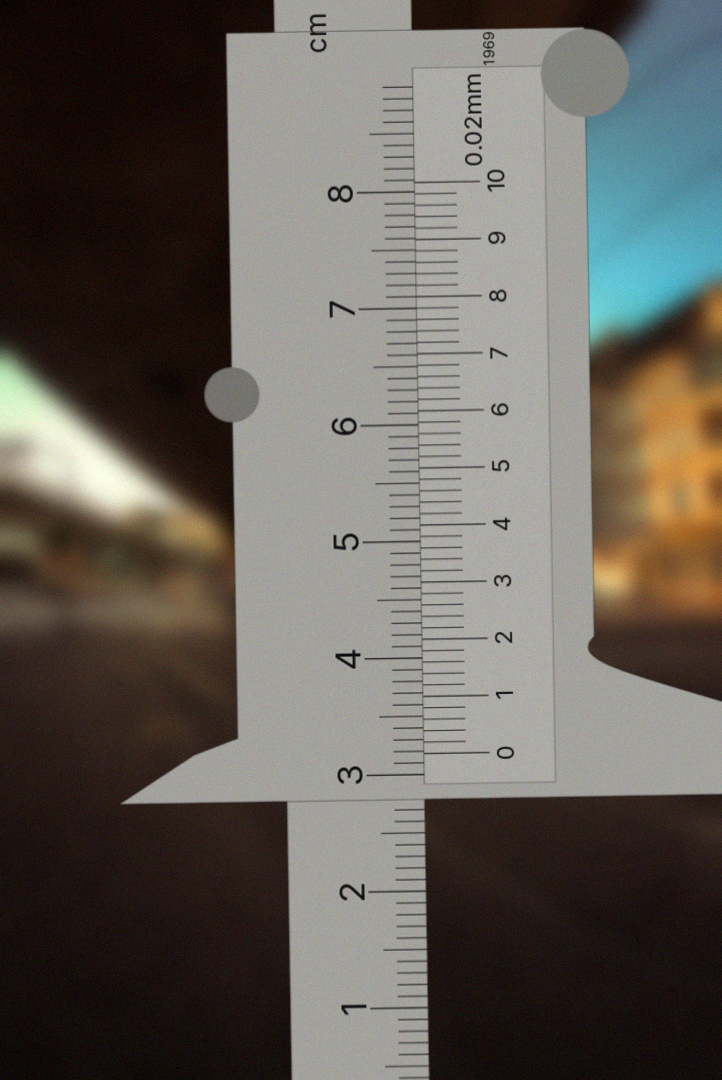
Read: 31.8,mm
